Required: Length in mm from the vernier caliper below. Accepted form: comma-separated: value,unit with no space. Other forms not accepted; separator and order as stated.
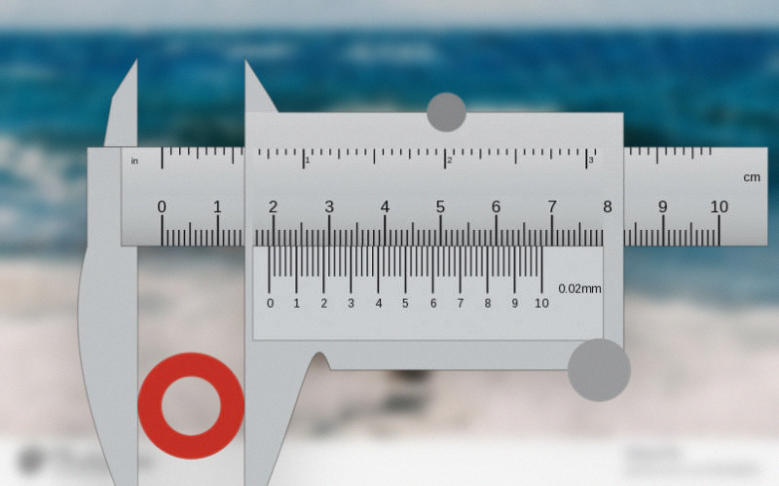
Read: 19.2,mm
